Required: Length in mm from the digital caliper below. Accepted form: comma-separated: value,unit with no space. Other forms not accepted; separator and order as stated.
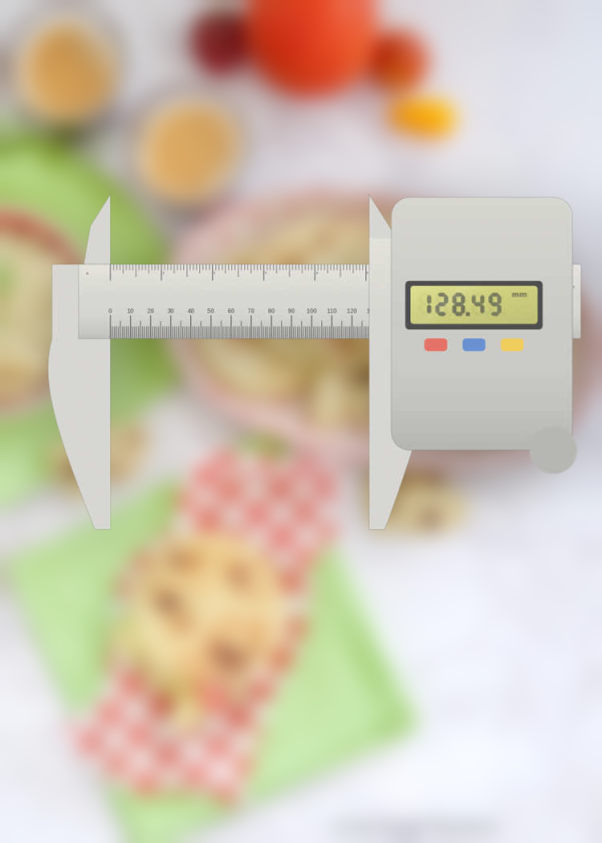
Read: 128.49,mm
